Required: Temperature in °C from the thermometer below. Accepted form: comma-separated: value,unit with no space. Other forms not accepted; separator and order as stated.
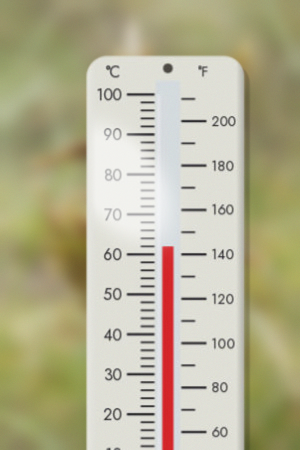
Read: 62,°C
